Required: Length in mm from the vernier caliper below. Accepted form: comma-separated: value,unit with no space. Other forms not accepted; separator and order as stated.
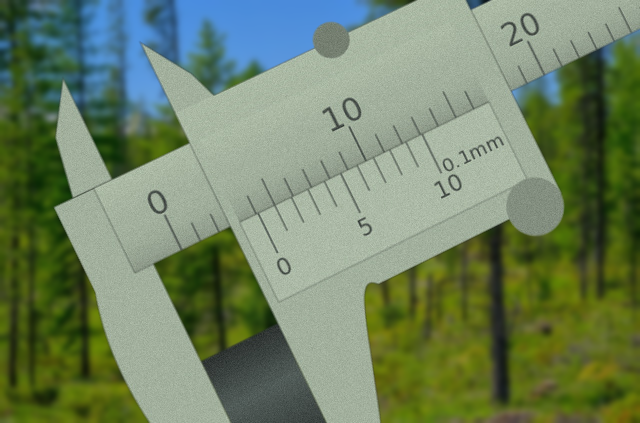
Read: 4.1,mm
